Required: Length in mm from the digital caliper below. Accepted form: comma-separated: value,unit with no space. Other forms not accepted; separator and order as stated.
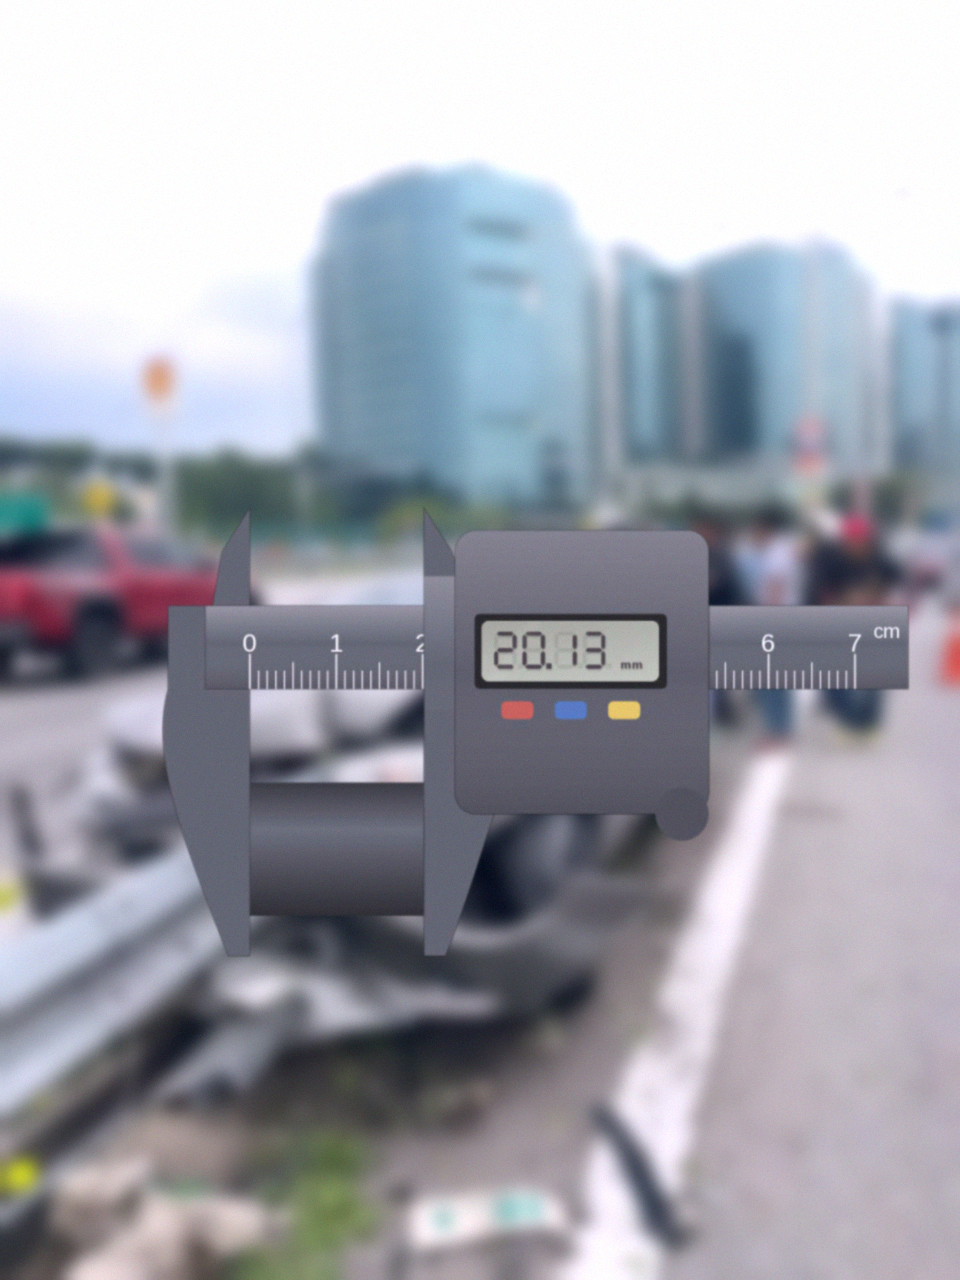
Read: 20.13,mm
